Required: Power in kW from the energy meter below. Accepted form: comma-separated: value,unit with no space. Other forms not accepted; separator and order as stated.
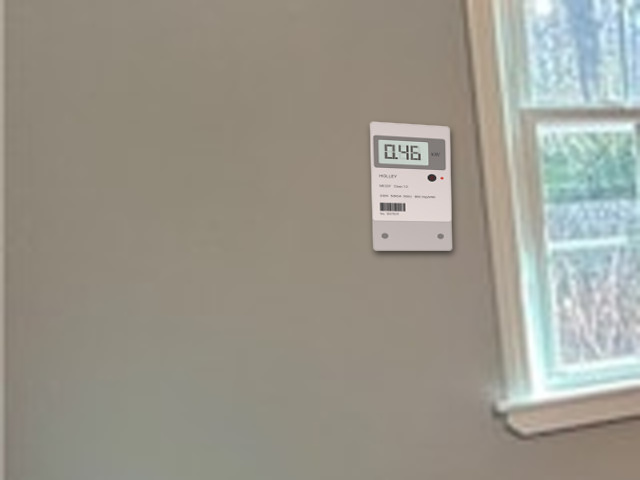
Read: 0.46,kW
